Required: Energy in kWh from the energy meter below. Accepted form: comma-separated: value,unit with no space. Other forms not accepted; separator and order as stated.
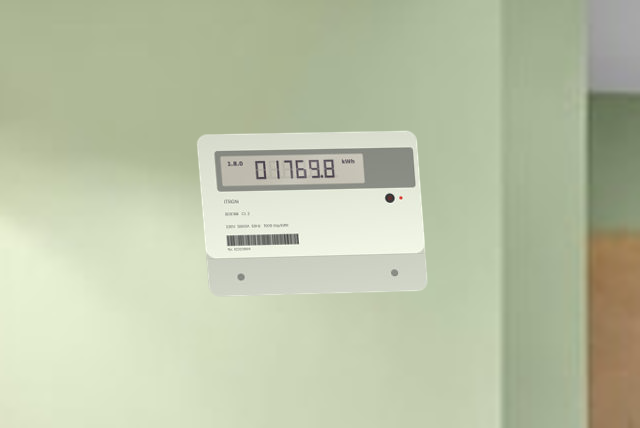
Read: 1769.8,kWh
